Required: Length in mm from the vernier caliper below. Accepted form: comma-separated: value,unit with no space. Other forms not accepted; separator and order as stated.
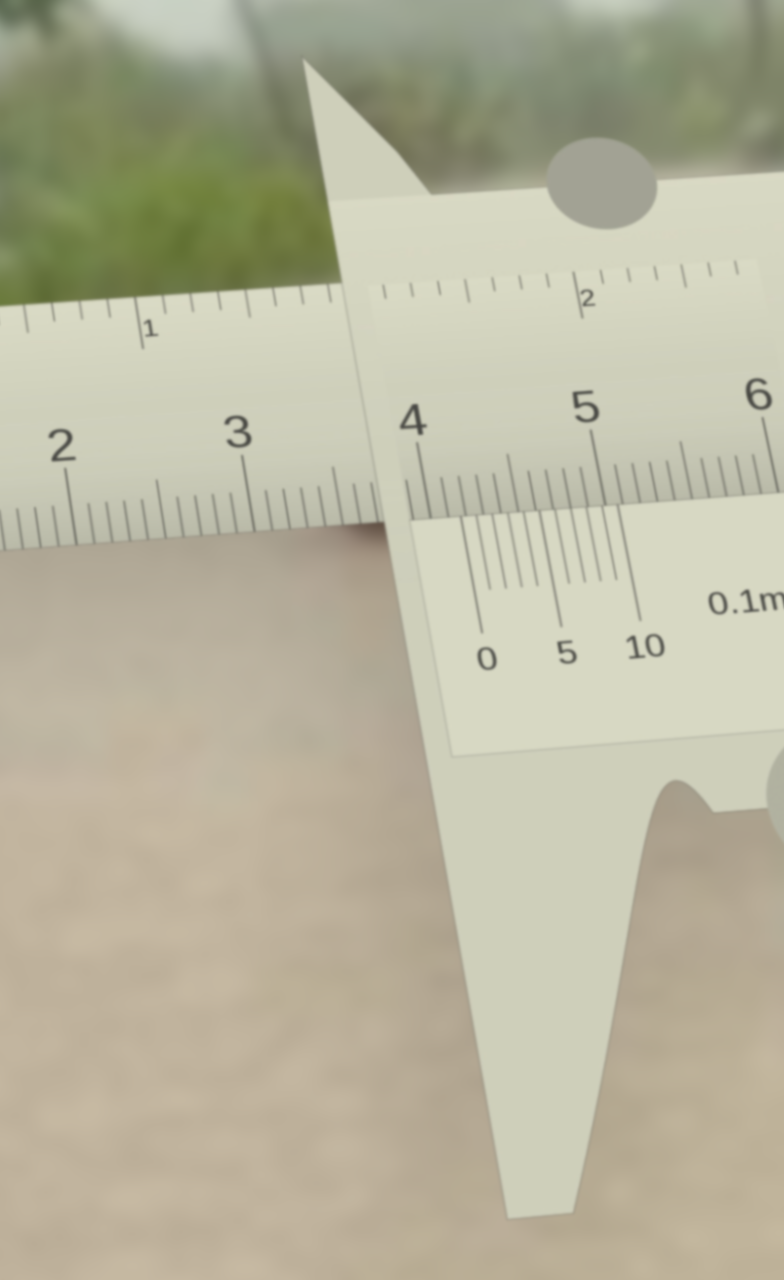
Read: 41.7,mm
